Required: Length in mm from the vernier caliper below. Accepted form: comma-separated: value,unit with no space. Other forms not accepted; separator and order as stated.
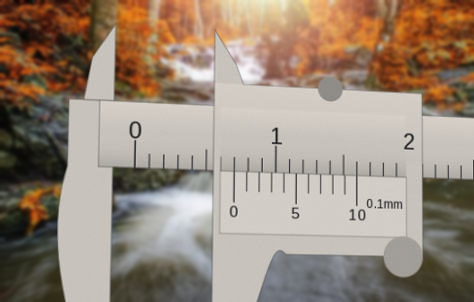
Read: 7.0,mm
